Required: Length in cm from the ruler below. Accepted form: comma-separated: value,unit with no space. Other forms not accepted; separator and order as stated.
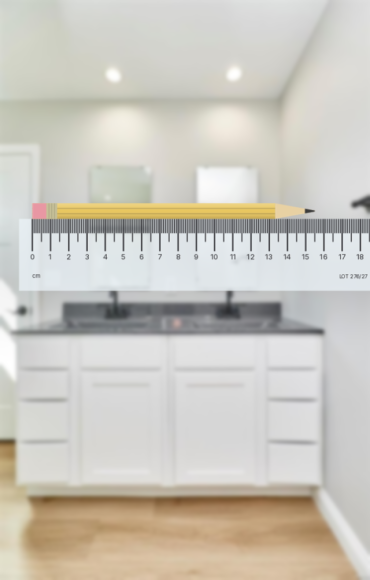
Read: 15.5,cm
